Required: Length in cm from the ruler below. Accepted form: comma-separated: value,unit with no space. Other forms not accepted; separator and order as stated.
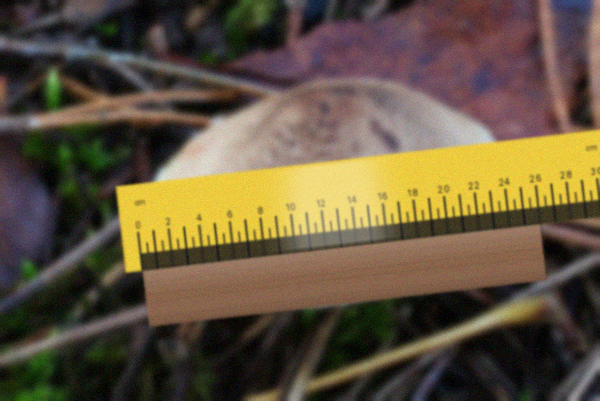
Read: 26,cm
